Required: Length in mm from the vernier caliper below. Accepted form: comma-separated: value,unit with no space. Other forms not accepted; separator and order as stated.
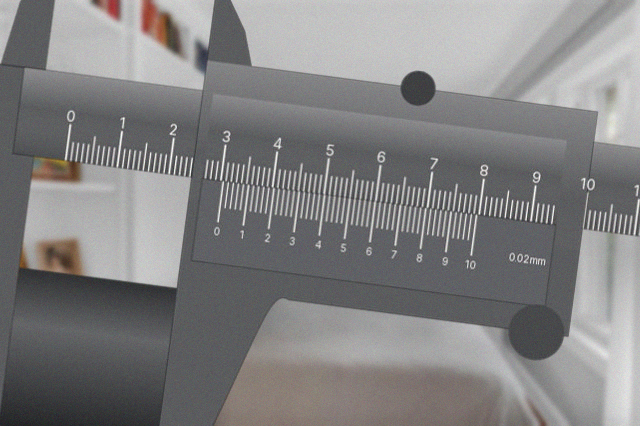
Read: 30.5,mm
